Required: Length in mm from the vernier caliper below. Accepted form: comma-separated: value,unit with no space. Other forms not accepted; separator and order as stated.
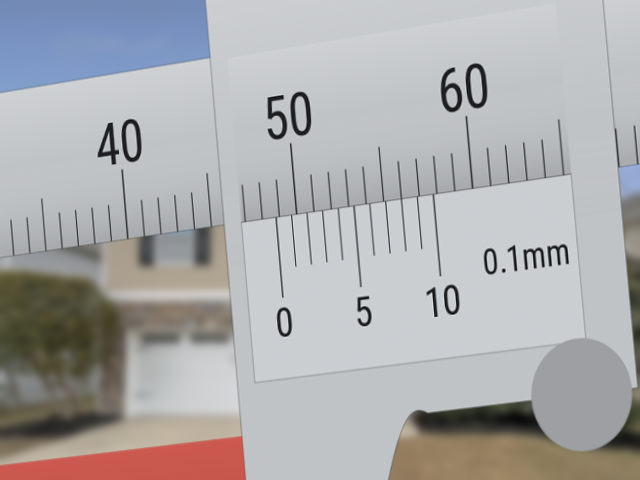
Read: 48.8,mm
